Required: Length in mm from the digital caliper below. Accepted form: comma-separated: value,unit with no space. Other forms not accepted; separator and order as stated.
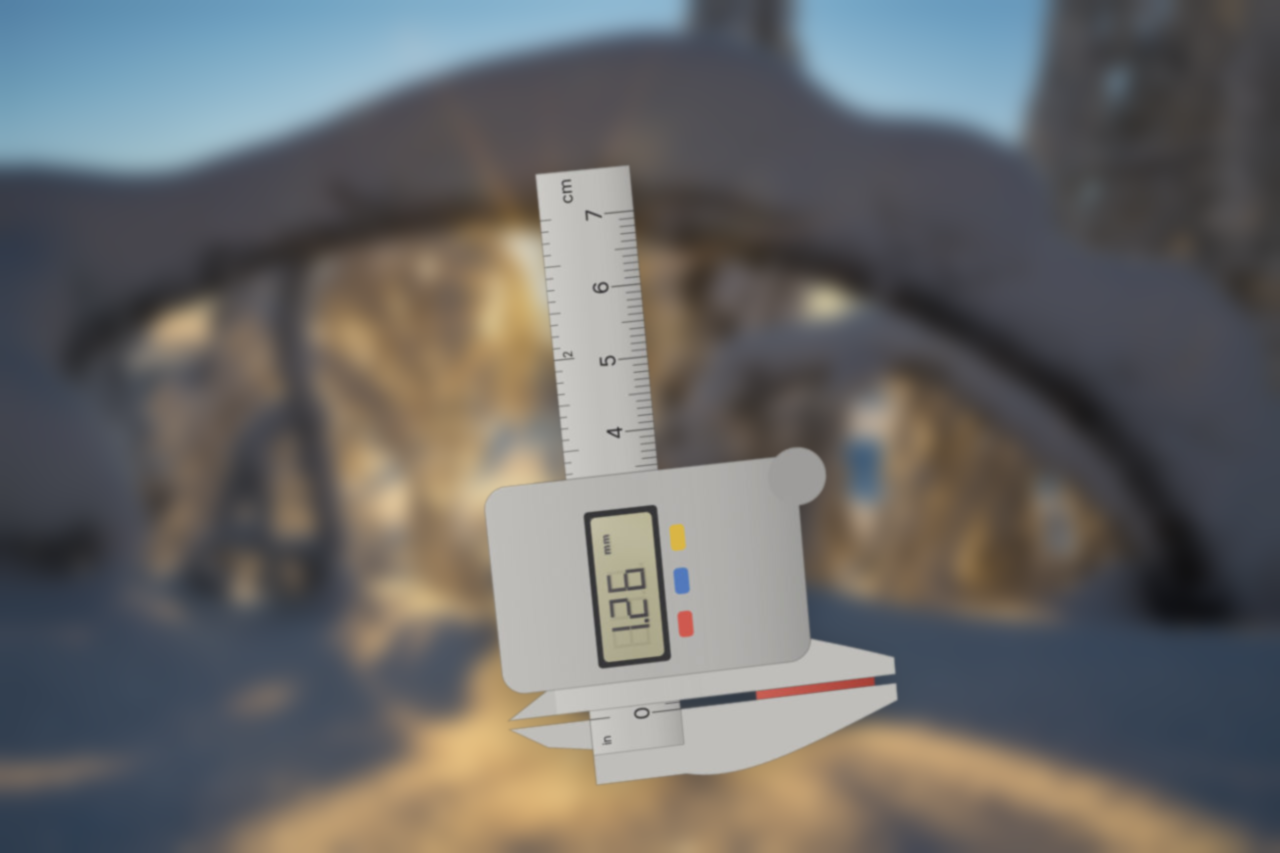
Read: 1.26,mm
